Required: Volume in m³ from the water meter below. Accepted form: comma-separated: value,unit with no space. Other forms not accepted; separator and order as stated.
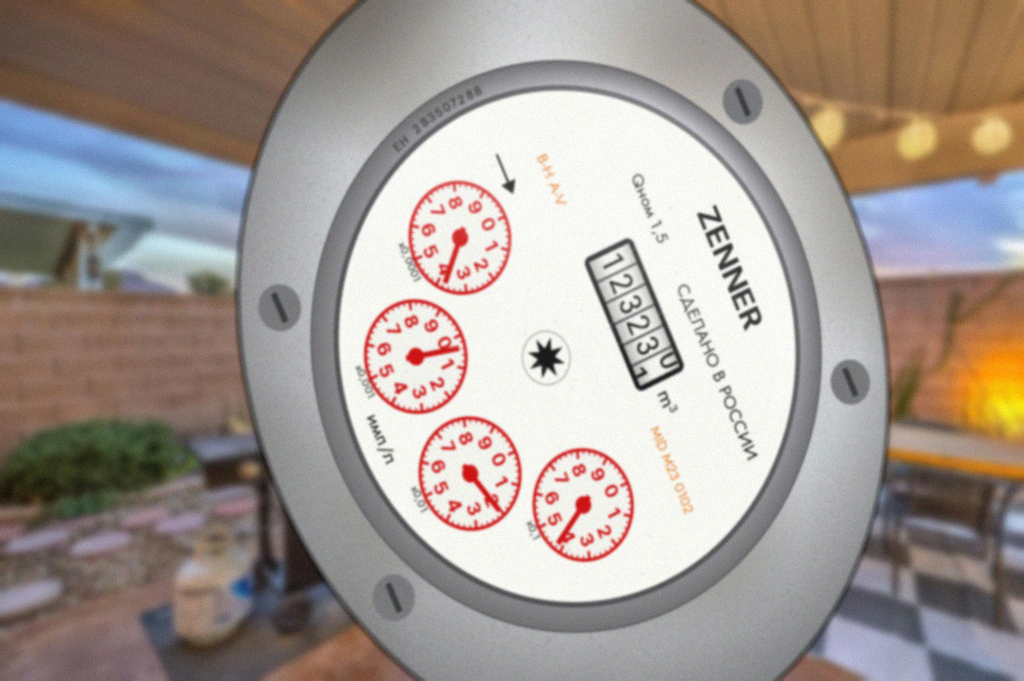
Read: 123230.4203,m³
